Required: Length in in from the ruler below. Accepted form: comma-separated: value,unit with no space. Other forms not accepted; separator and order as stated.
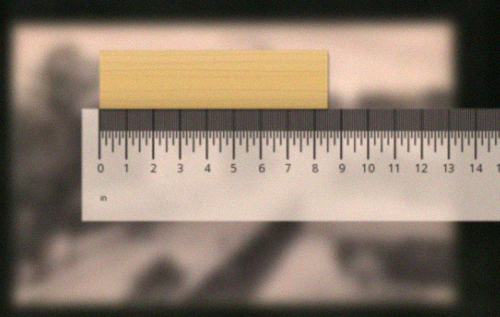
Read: 8.5,in
